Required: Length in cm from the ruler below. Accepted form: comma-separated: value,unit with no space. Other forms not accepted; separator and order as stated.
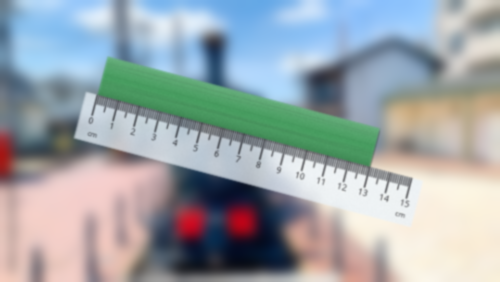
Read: 13,cm
